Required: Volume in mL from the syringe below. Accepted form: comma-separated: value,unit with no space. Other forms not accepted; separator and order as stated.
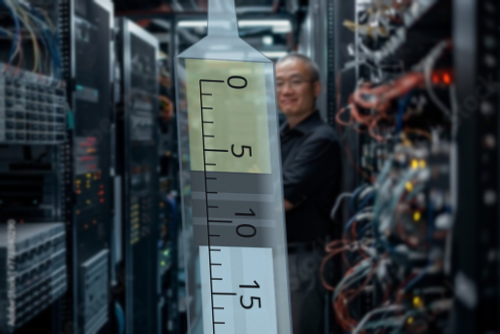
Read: 6.5,mL
